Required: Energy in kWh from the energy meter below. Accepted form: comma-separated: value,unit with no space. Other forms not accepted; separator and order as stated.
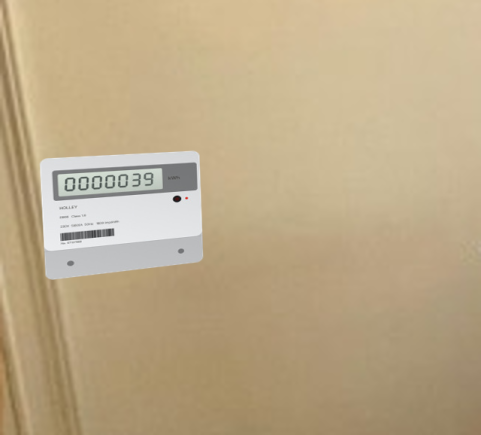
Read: 39,kWh
